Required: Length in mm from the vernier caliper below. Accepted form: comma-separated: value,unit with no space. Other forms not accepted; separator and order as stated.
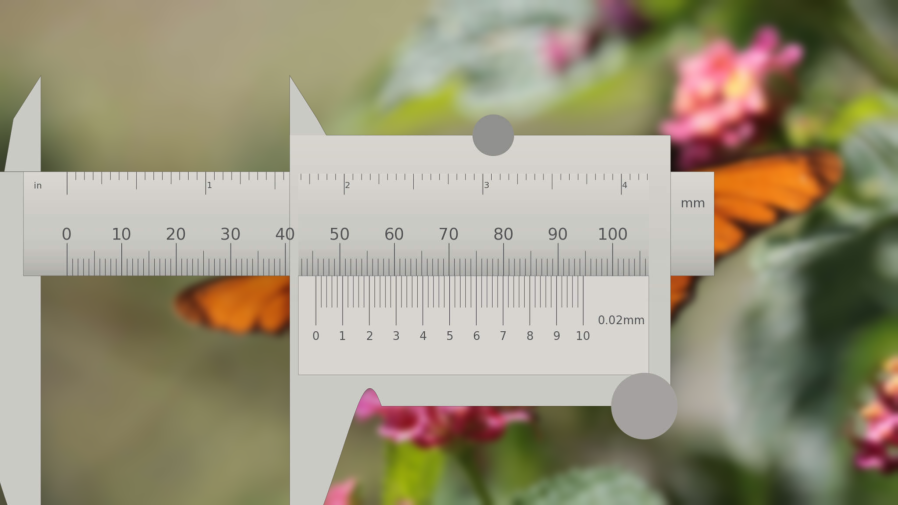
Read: 45.6,mm
